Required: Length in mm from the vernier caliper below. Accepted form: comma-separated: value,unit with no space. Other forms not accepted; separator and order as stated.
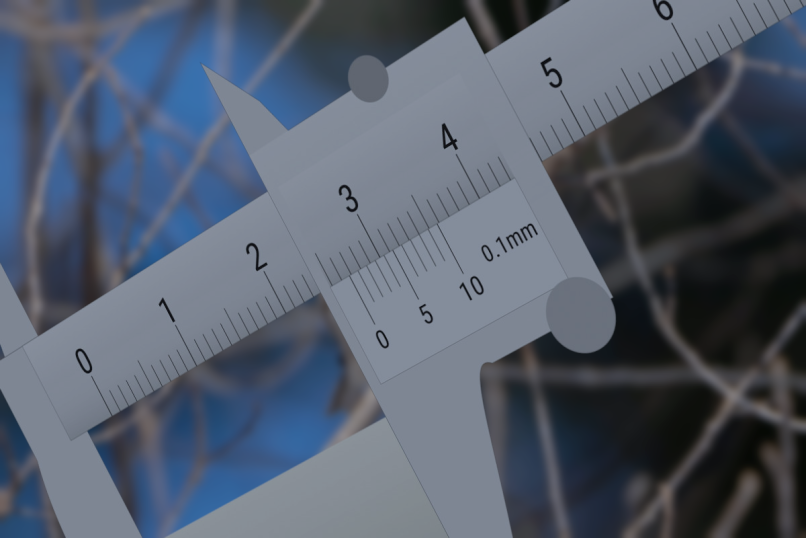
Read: 26.8,mm
